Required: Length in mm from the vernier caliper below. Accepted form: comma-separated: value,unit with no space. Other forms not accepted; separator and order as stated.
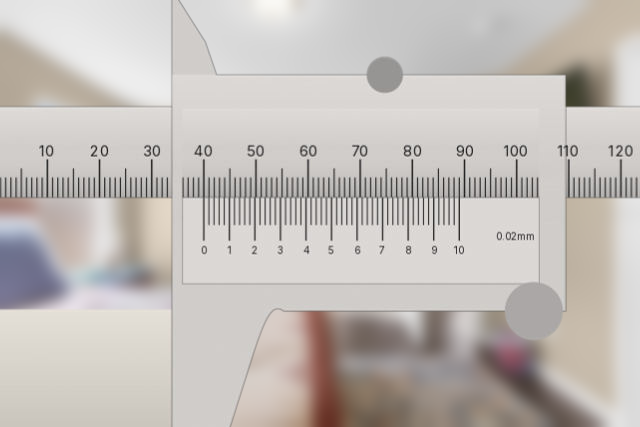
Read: 40.0,mm
